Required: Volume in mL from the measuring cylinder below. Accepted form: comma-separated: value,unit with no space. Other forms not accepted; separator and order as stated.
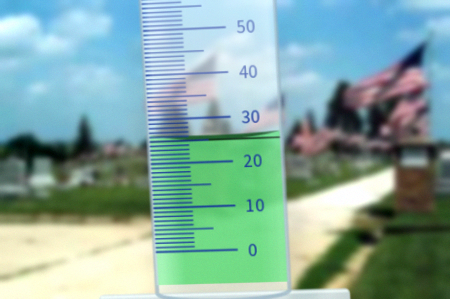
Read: 25,mL
